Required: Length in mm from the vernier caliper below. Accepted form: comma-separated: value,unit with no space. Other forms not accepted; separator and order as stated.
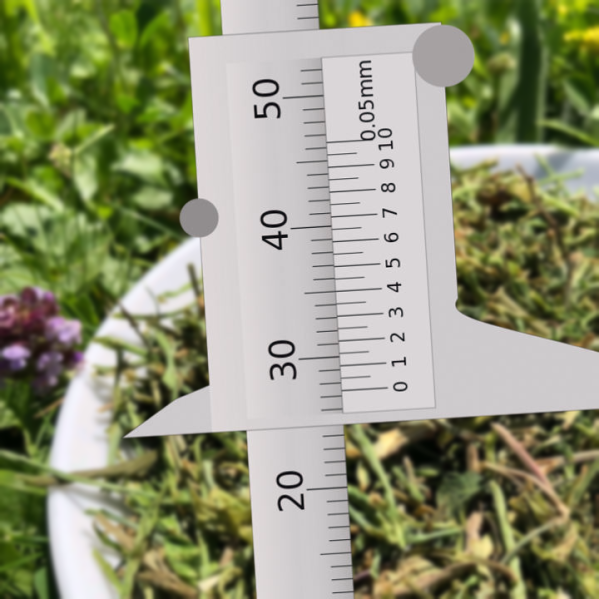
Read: 27.4,mm
